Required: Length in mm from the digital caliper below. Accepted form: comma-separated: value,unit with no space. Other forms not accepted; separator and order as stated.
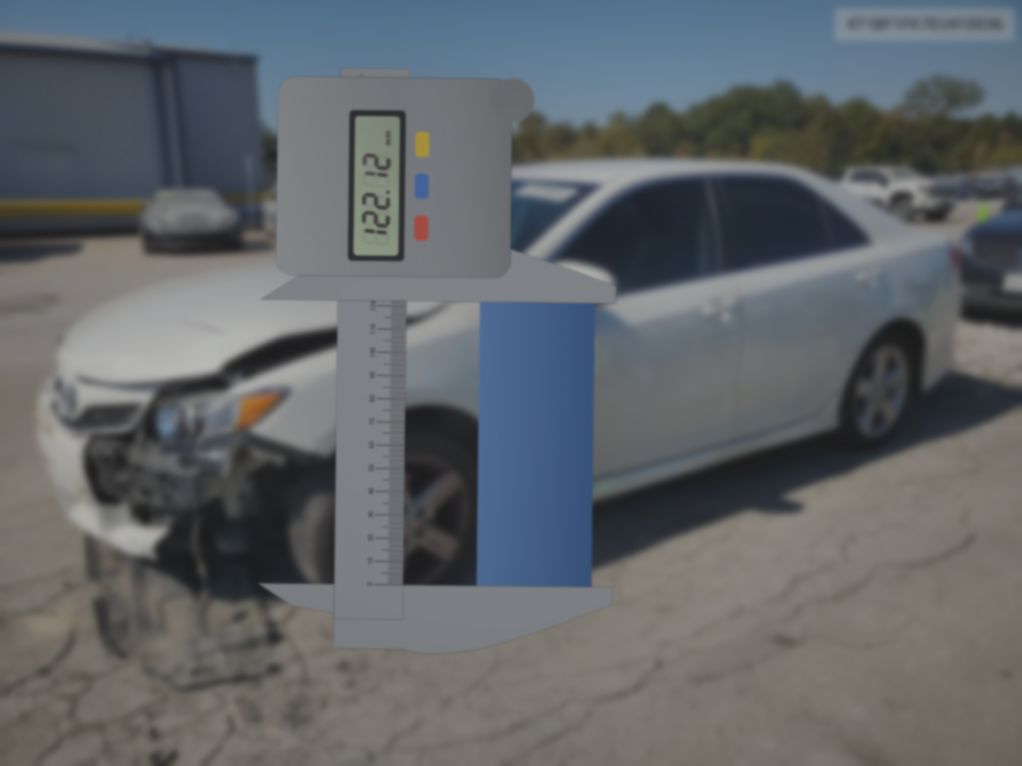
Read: 122.12,mm
